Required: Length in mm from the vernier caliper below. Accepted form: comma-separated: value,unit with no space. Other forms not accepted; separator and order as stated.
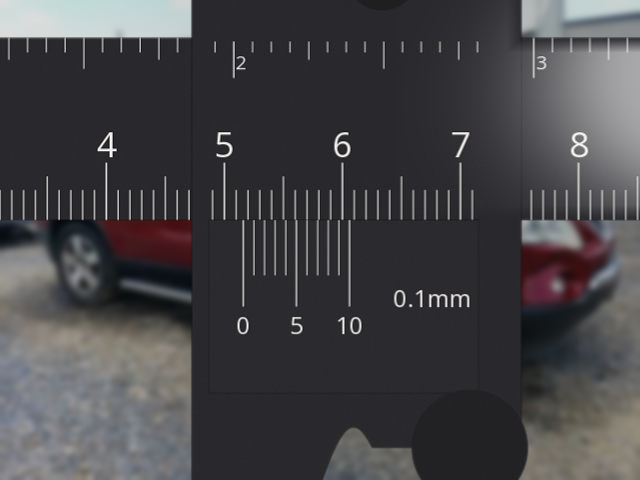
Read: 51.6,mm
